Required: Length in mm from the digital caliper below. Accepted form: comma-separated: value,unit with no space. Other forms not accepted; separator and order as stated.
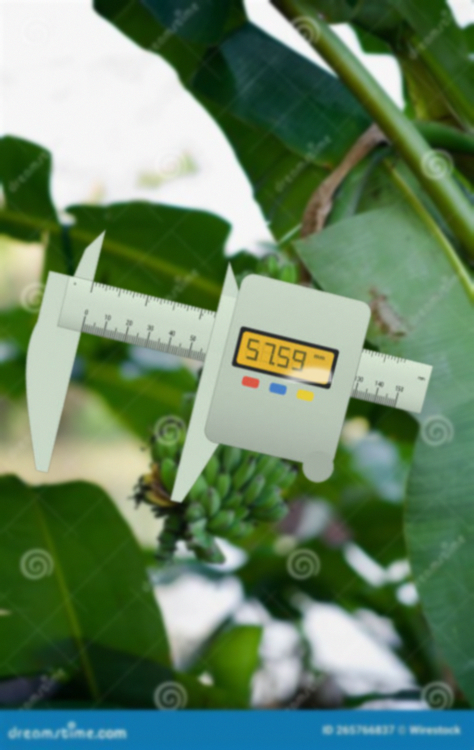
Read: 57.59,mm
